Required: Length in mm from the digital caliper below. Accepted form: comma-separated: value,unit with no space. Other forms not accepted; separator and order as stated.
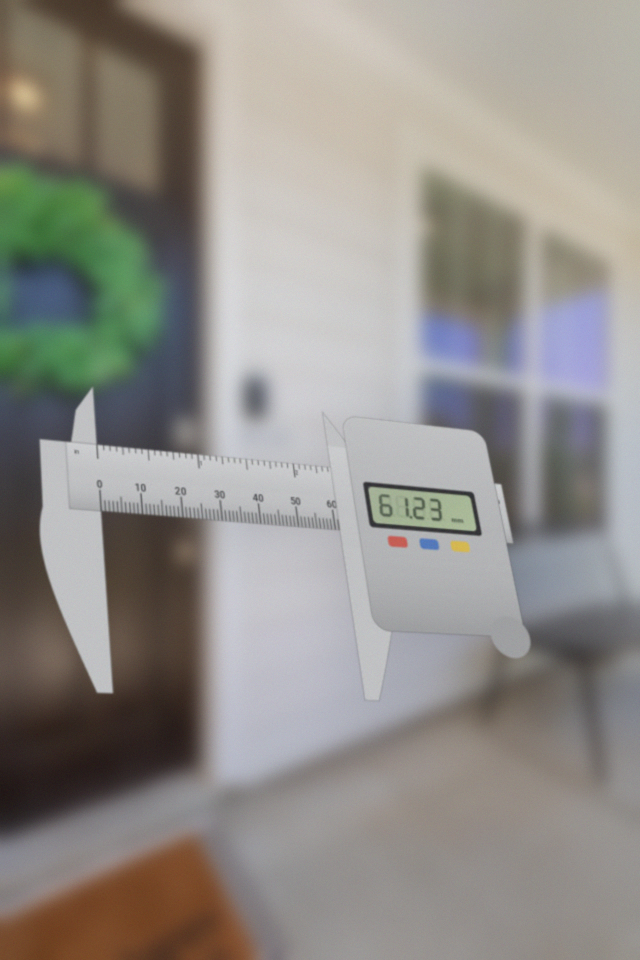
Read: 61.23,mm
